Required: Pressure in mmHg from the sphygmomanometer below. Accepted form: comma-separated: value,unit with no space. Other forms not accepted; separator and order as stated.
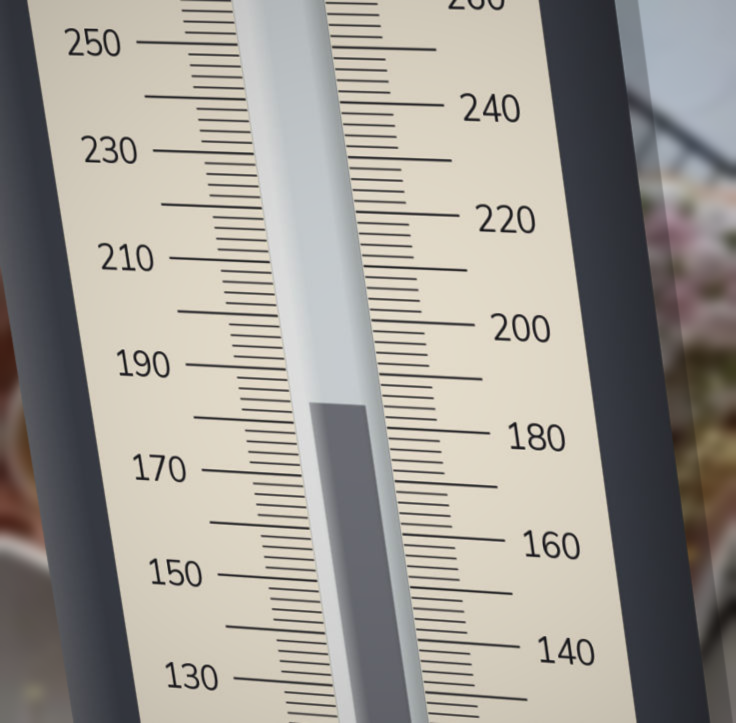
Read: 184,mmHg
